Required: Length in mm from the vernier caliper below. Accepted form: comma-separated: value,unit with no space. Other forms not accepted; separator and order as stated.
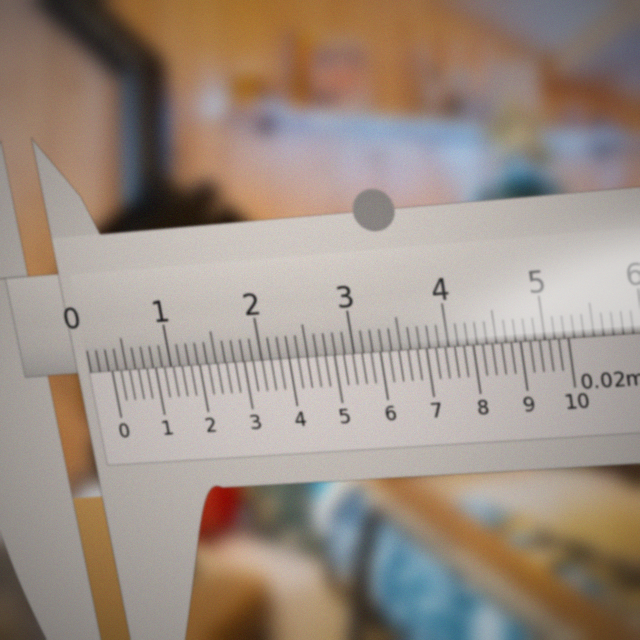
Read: 3.4,mm
